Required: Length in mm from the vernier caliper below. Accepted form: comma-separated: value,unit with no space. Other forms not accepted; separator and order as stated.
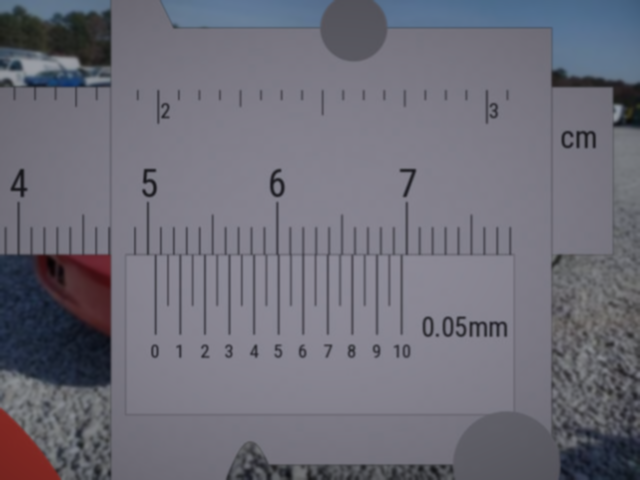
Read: 50.6,mm
